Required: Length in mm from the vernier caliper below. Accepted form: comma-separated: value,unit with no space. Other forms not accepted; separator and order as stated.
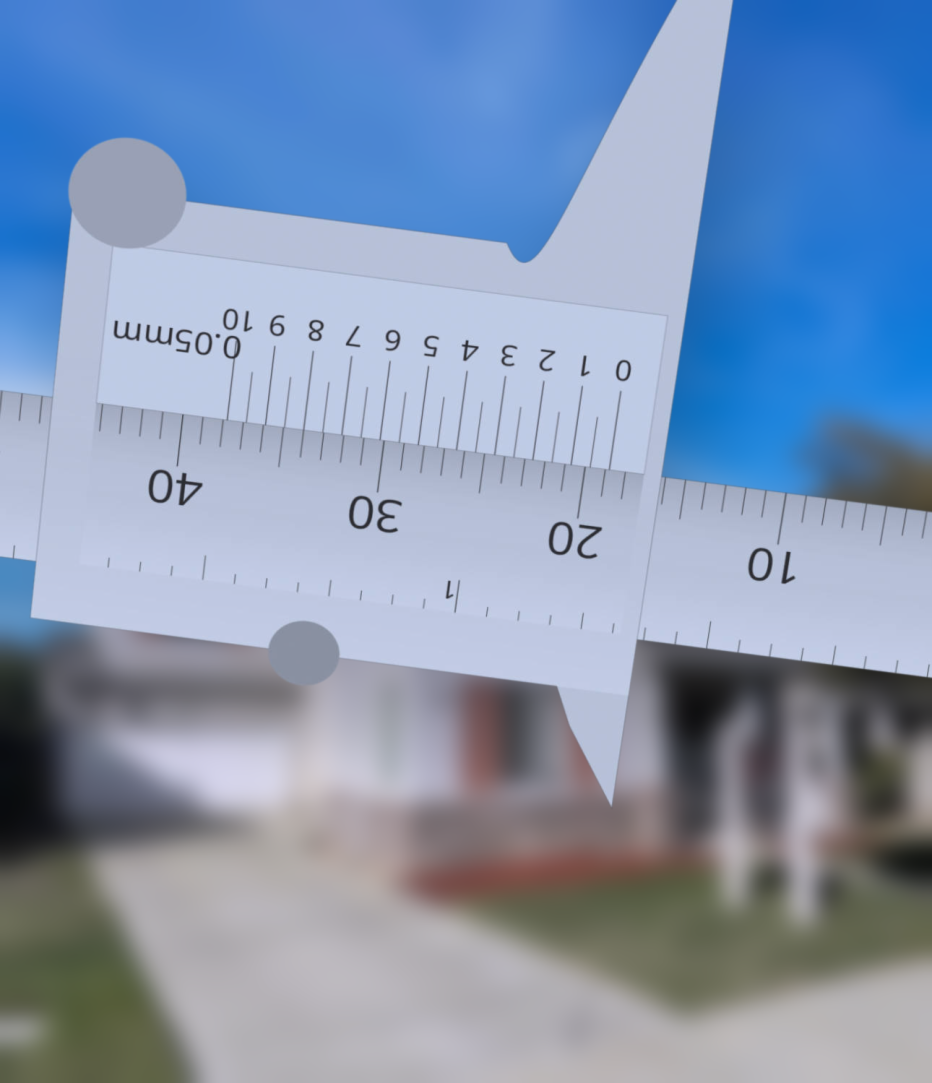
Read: 18.8,mm
